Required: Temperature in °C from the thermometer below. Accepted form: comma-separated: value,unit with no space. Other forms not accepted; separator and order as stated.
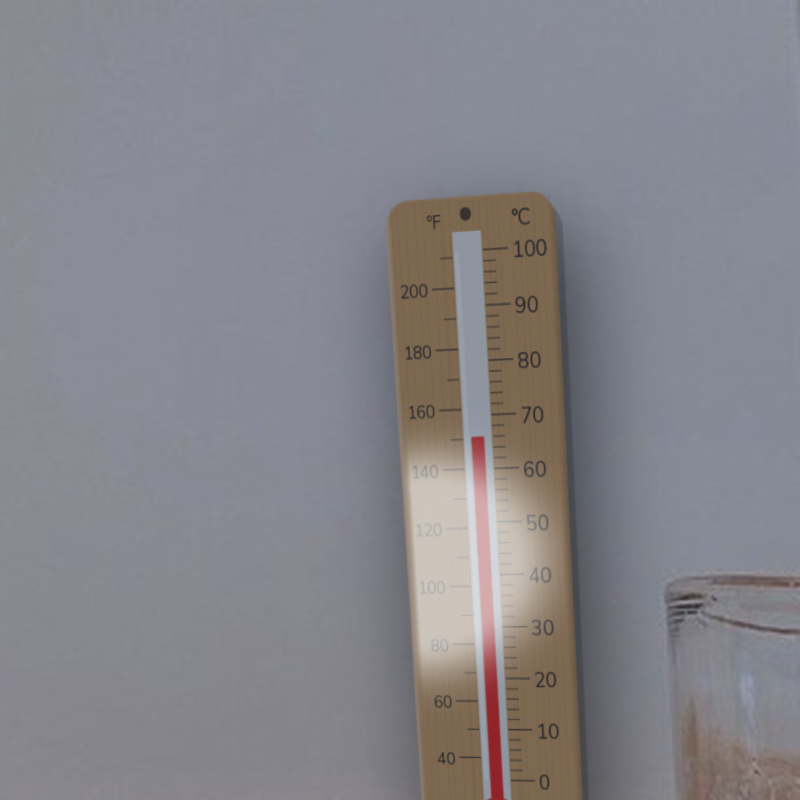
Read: 66,°C
